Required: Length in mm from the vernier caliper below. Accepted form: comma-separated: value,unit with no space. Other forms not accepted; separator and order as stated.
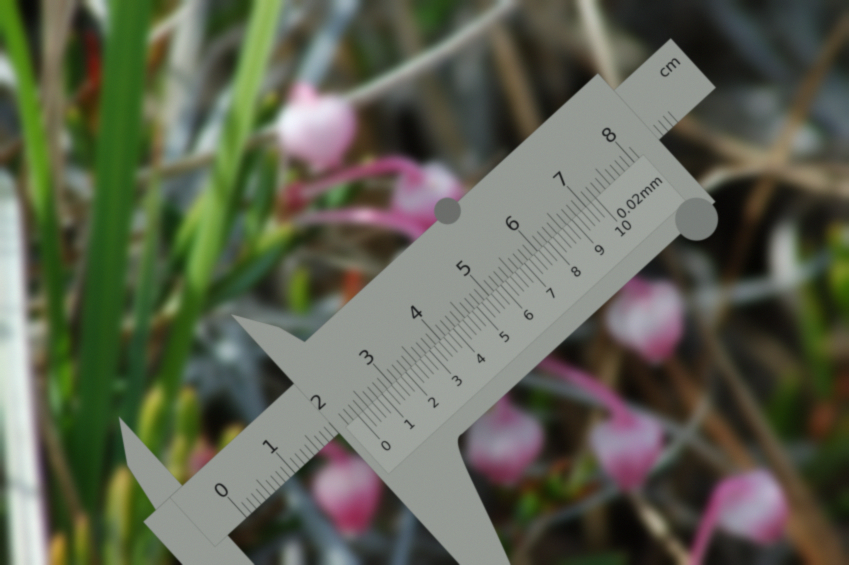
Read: 23.0,mm
